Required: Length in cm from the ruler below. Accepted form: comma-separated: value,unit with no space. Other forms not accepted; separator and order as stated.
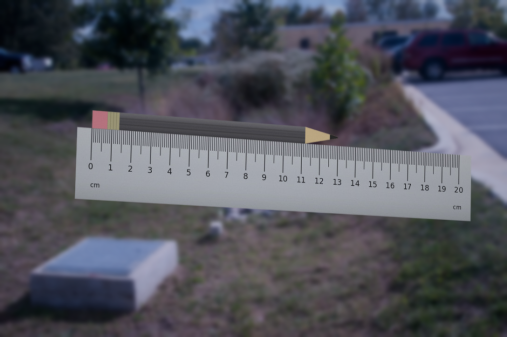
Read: 13,cm
